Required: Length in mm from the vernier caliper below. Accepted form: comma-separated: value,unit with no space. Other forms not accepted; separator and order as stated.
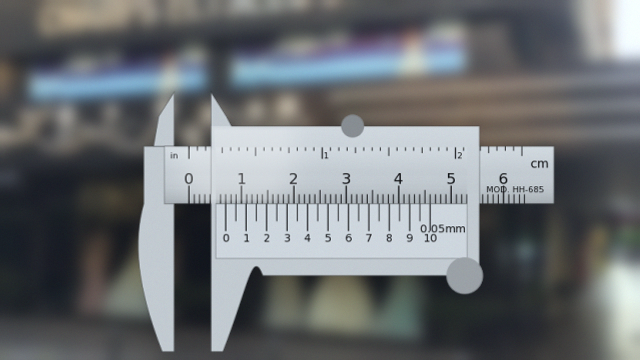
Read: 7.0,mm
